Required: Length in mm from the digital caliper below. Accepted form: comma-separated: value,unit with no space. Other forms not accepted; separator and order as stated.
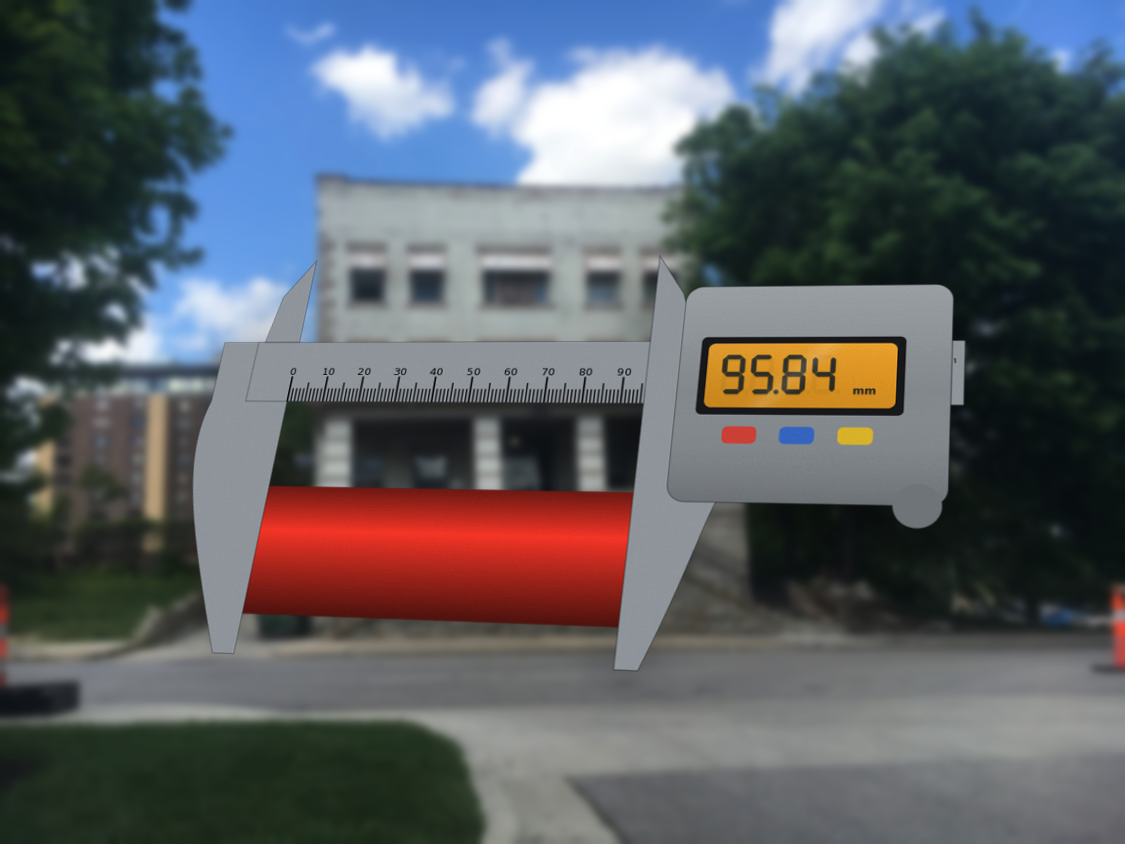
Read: 95.84,mm
